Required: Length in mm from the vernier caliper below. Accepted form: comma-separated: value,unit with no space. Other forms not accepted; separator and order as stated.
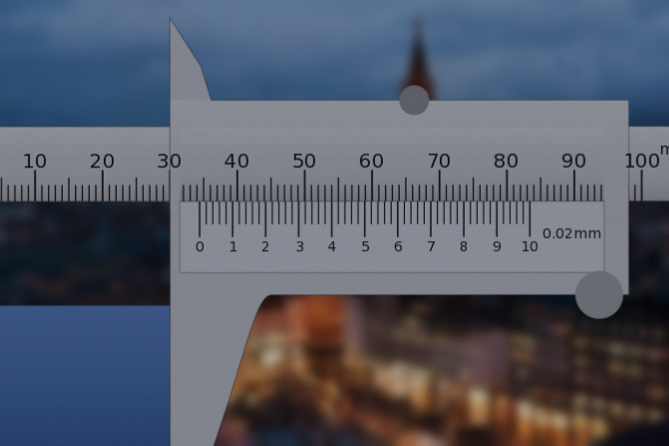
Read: 34.4,mm
